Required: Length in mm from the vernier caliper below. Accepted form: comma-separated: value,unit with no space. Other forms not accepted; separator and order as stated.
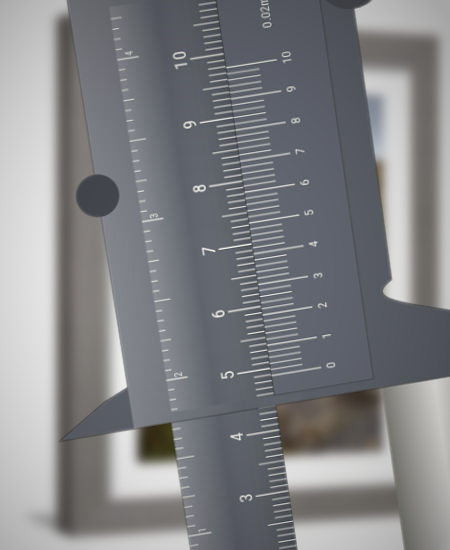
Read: 48.8,mm
